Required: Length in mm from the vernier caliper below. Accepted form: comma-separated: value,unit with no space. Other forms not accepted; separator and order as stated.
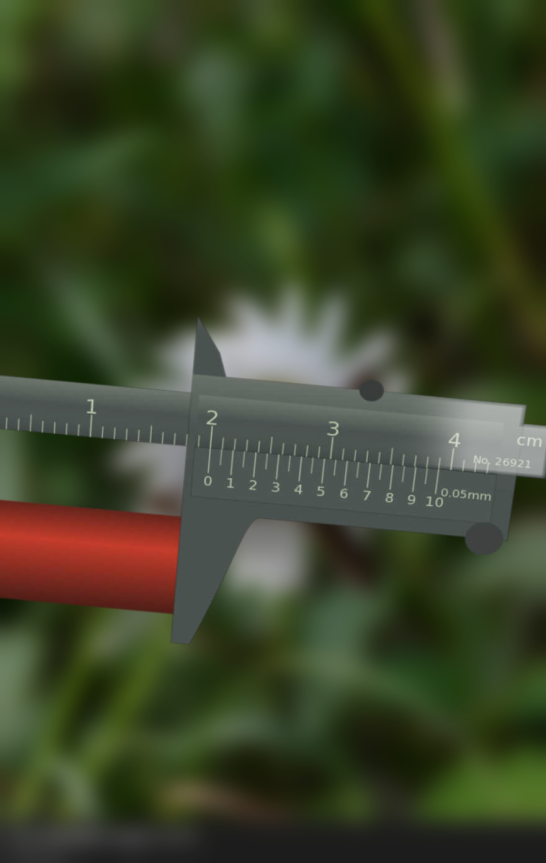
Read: 20.0,mm
